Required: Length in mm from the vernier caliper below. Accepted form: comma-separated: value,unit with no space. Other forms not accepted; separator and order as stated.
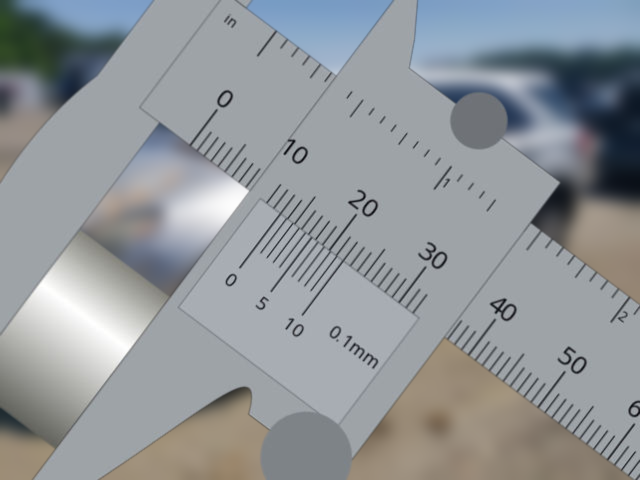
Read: 13.0,mm
